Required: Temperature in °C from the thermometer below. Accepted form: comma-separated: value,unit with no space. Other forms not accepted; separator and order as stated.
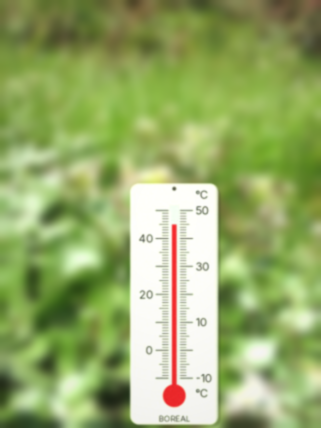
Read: 45,°C
